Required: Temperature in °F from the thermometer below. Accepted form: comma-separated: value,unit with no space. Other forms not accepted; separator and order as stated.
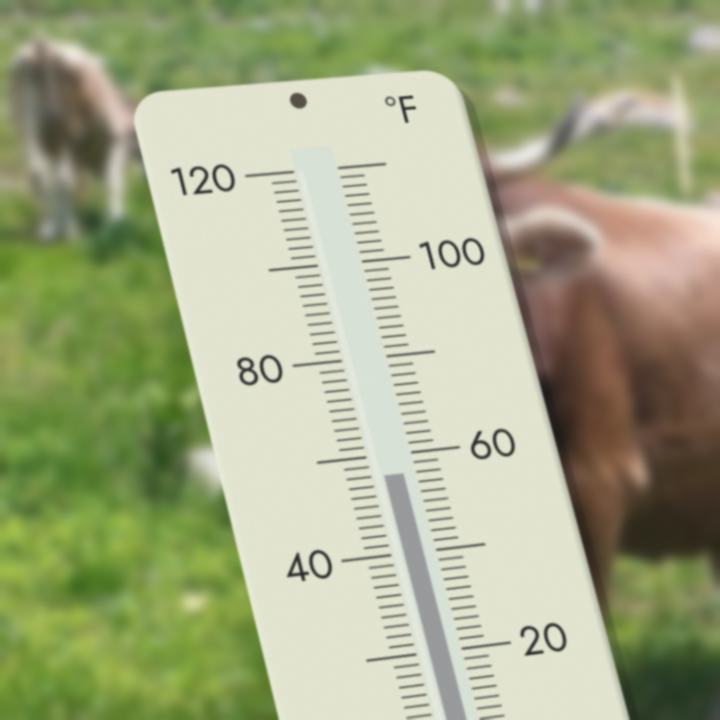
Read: 56,°F
